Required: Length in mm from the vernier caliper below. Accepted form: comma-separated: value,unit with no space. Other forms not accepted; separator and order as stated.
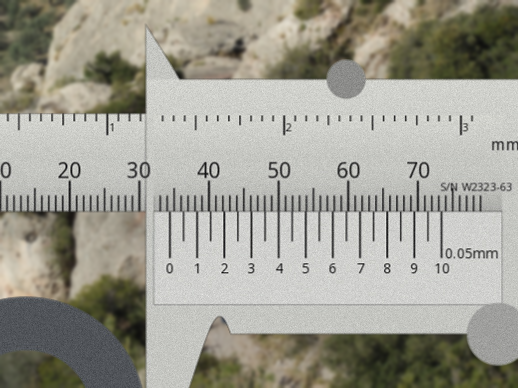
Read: 34.4,mm
